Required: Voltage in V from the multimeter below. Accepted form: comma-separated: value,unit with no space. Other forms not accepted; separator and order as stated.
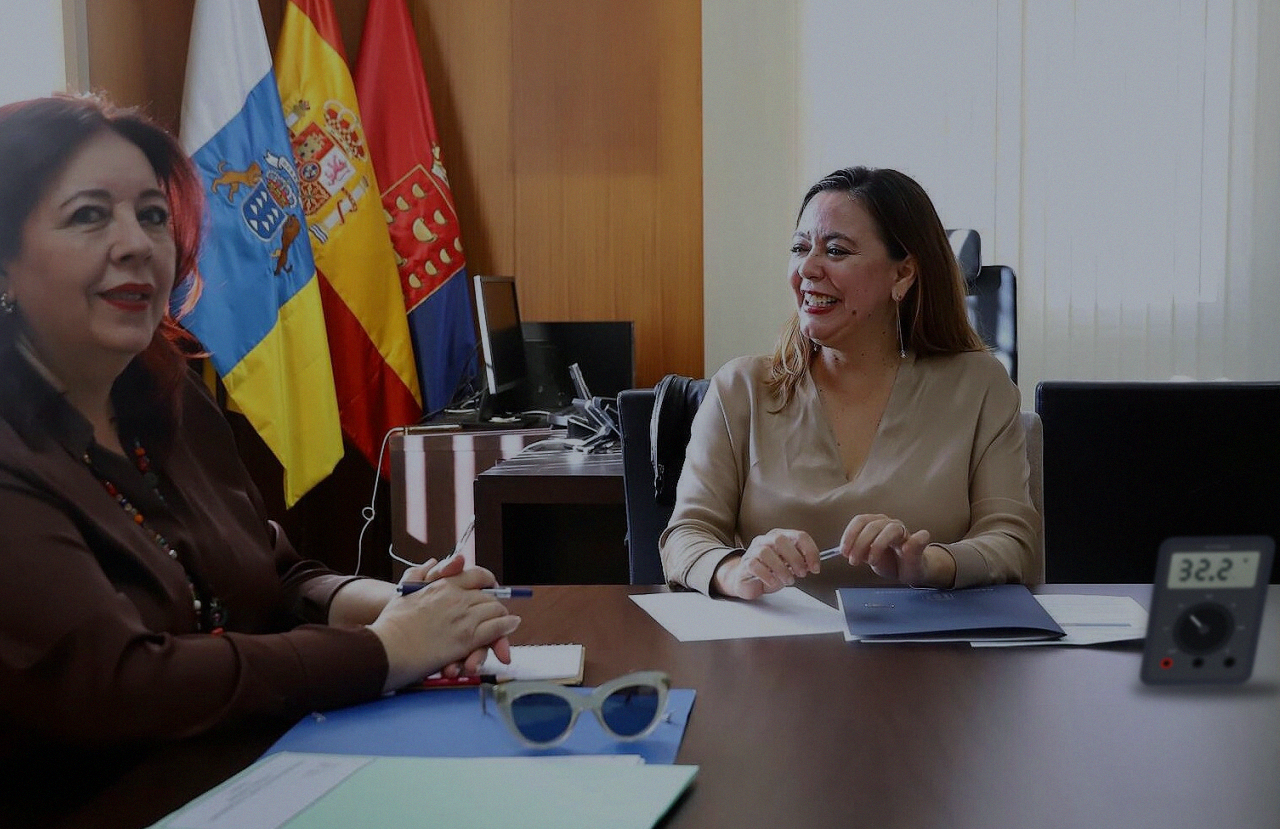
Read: 32.2,V
